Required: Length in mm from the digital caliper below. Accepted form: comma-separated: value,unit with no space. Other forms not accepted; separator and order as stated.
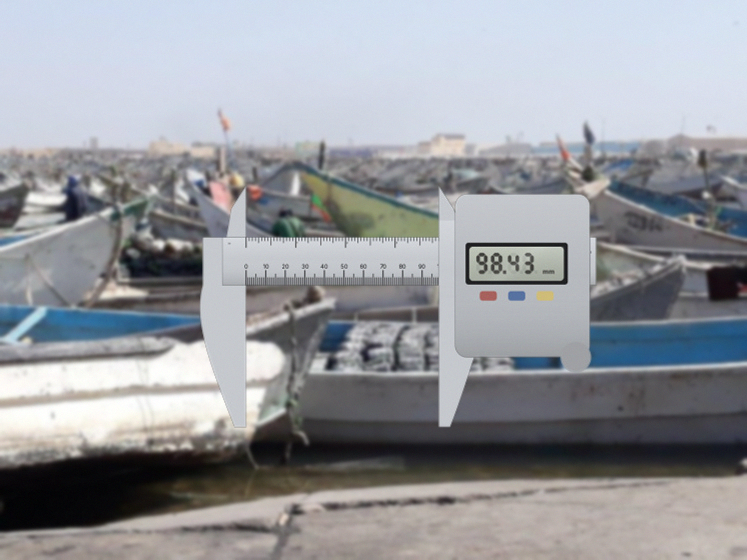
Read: 98.43,mm
